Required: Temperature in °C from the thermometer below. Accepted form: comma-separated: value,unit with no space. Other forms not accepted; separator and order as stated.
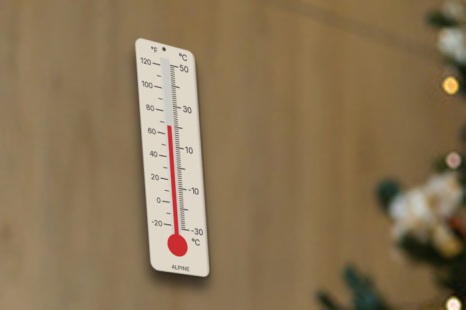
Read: 20,°C
